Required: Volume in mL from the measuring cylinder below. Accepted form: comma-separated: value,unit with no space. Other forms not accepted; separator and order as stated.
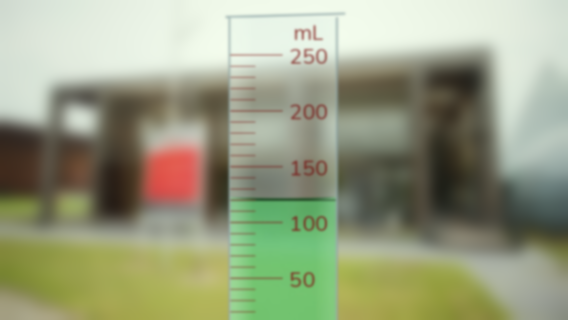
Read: 120,mL
